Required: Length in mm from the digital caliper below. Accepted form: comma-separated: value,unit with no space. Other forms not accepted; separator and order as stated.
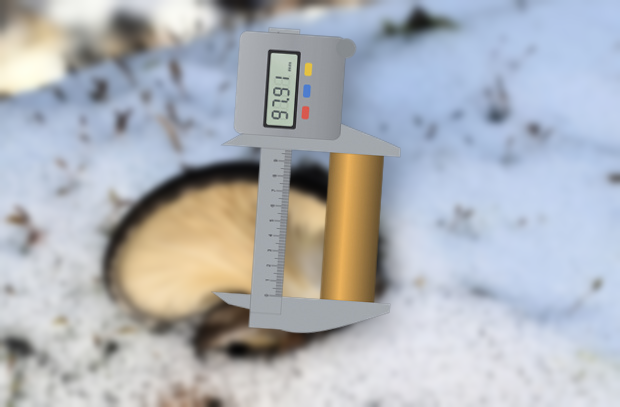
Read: 97.91,mm
